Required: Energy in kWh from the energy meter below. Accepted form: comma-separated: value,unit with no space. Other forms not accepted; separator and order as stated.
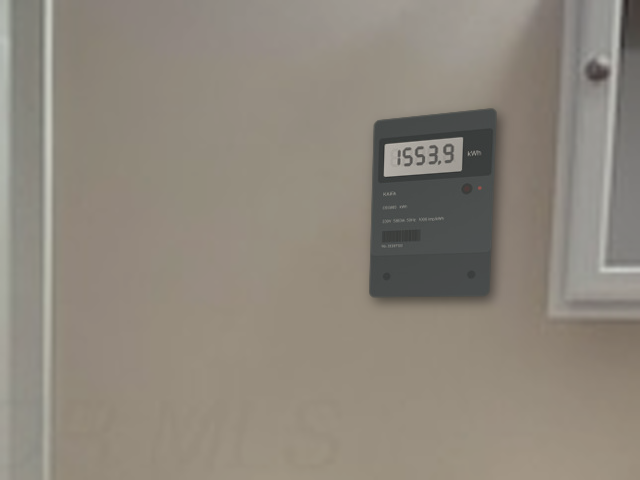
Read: 1553.9,kWh
